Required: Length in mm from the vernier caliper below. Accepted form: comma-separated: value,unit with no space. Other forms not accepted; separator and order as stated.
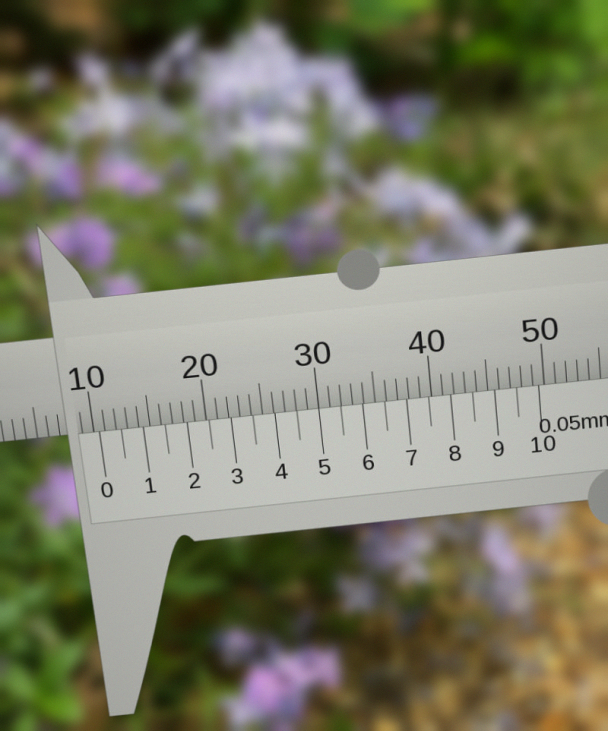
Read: 10.5,mm
